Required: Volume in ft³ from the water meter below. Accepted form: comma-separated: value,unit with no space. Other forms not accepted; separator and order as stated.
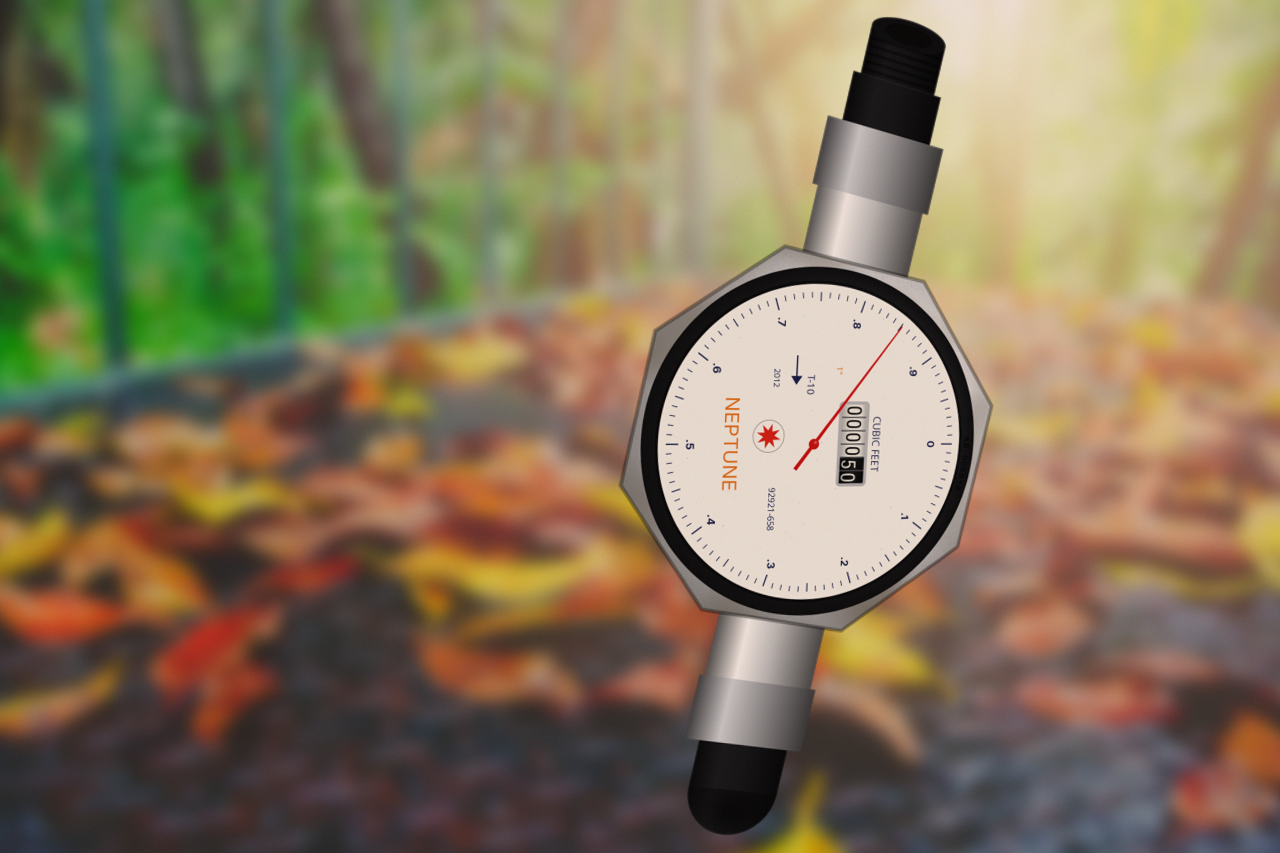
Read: 49.85,ft³
